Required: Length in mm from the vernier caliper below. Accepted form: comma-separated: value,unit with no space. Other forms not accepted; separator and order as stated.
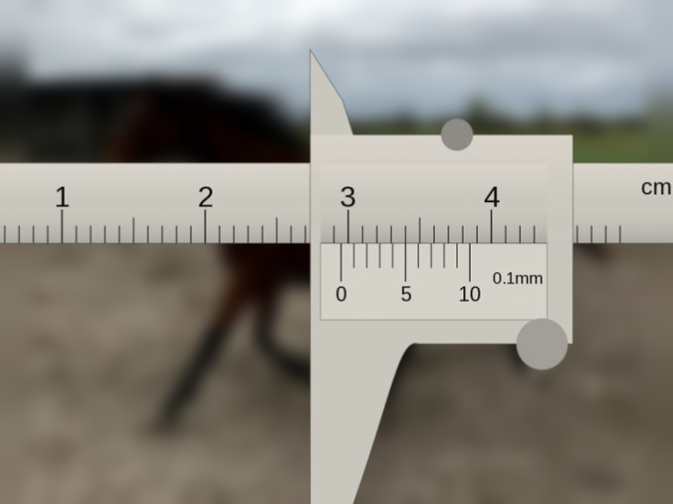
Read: 29.5,mm
